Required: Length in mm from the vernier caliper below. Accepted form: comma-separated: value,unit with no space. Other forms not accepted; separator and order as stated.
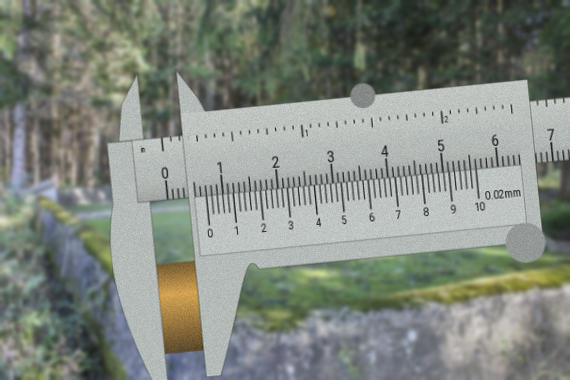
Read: 7.0,mm
